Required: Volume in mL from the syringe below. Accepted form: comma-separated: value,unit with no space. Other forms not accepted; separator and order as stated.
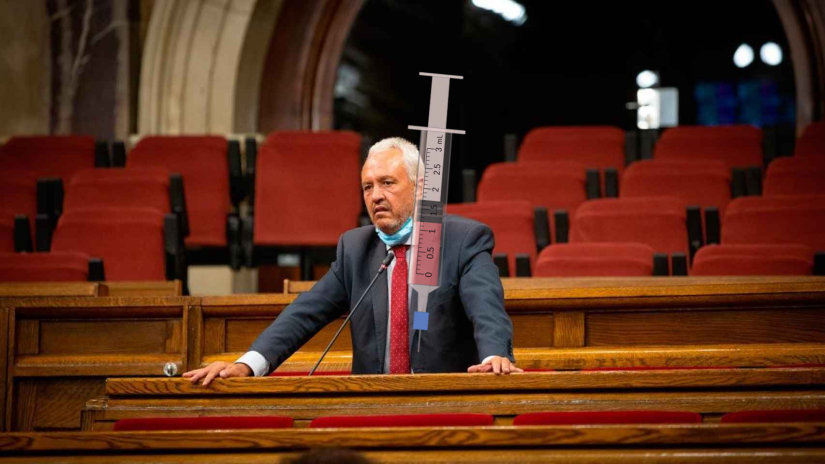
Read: 1.2,mL
